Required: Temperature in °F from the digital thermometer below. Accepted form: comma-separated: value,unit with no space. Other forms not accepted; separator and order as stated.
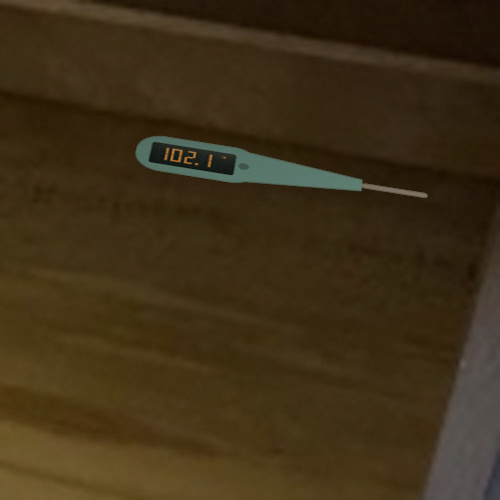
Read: 102.1,°F
